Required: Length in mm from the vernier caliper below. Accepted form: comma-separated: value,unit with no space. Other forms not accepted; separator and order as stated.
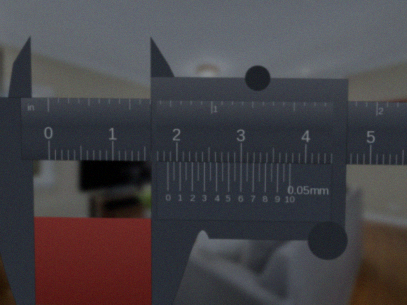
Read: 18.6,mm
